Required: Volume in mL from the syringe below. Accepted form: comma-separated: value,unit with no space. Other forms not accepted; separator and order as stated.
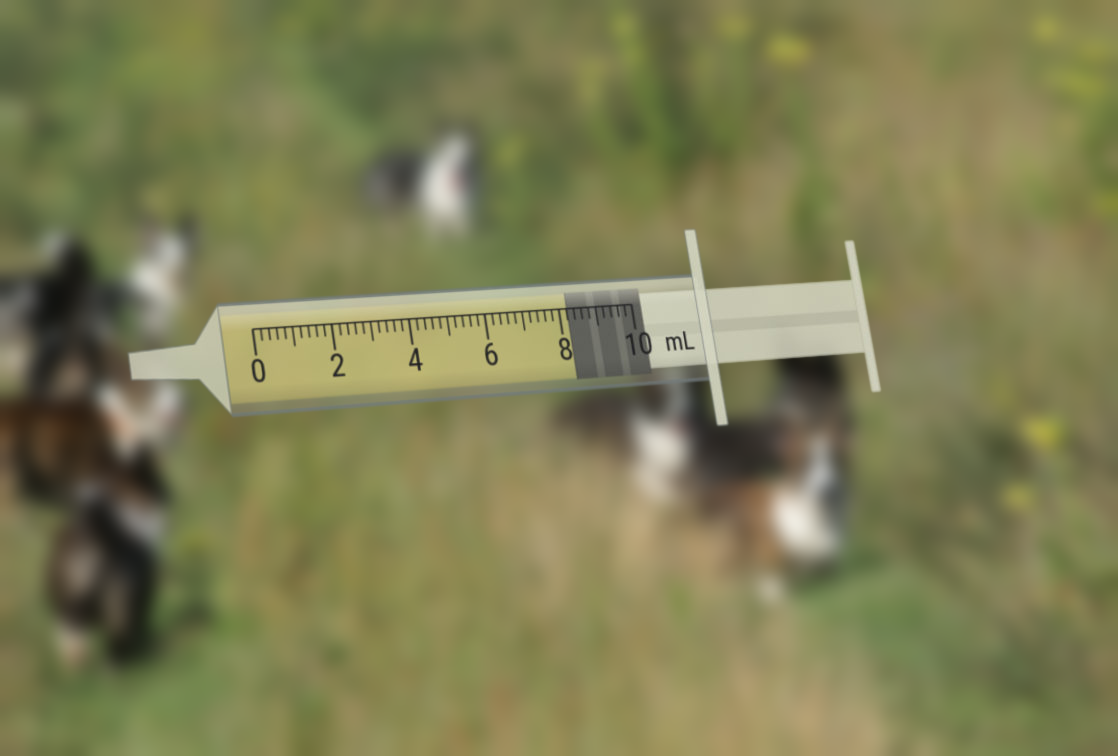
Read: 8.2,mL
